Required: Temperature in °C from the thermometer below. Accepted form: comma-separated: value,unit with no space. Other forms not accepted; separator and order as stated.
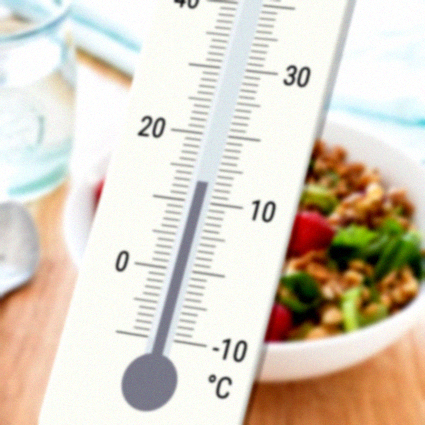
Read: 13,°C
